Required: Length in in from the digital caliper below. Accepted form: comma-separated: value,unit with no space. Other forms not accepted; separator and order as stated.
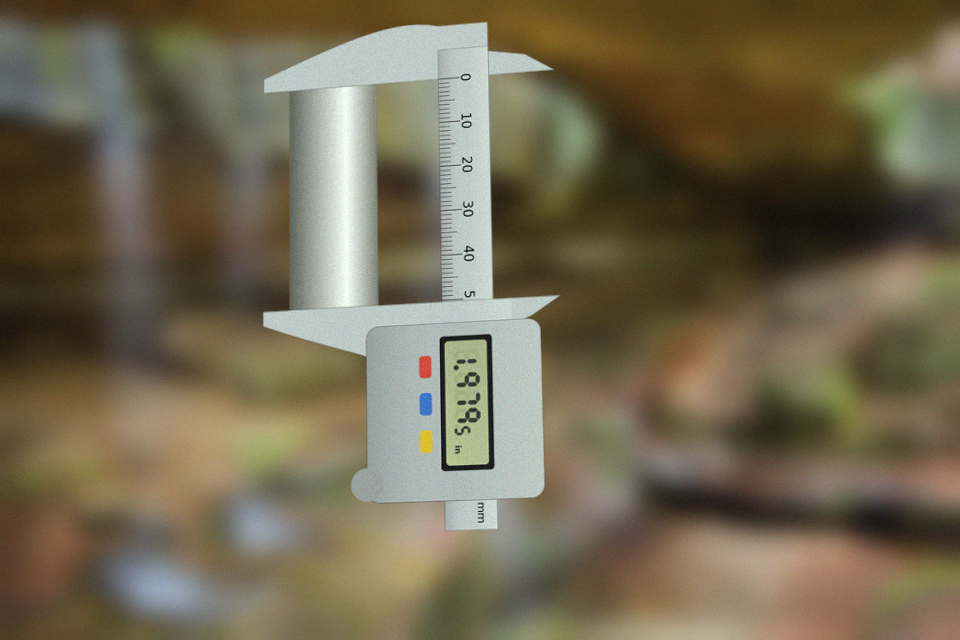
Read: 1.9795,in
